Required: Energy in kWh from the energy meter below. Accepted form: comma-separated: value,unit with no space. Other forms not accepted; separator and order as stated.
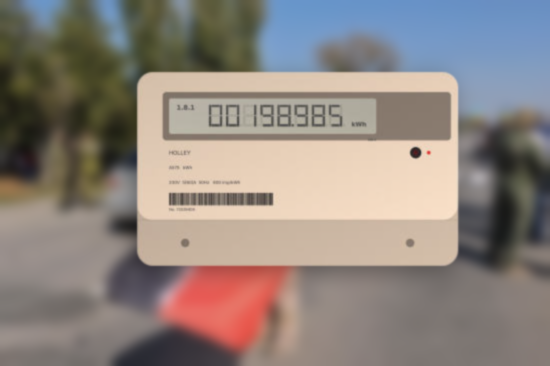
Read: 198.985,kWh
